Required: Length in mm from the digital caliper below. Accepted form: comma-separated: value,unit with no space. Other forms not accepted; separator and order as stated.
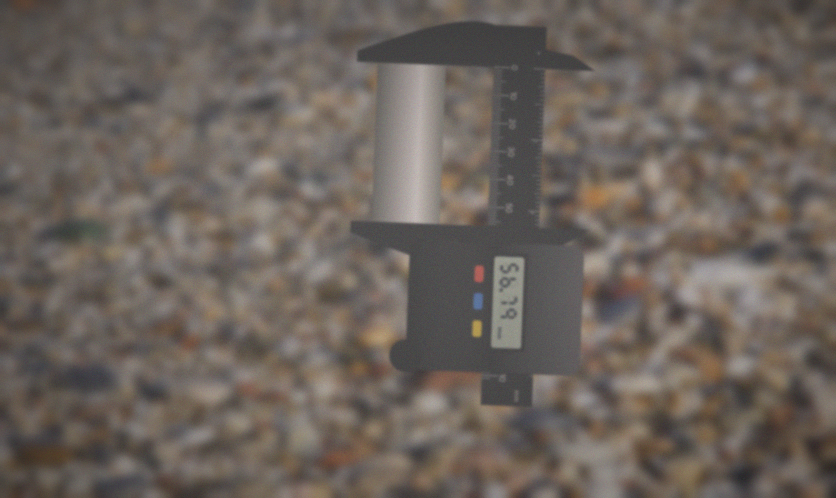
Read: 56.79,mm
